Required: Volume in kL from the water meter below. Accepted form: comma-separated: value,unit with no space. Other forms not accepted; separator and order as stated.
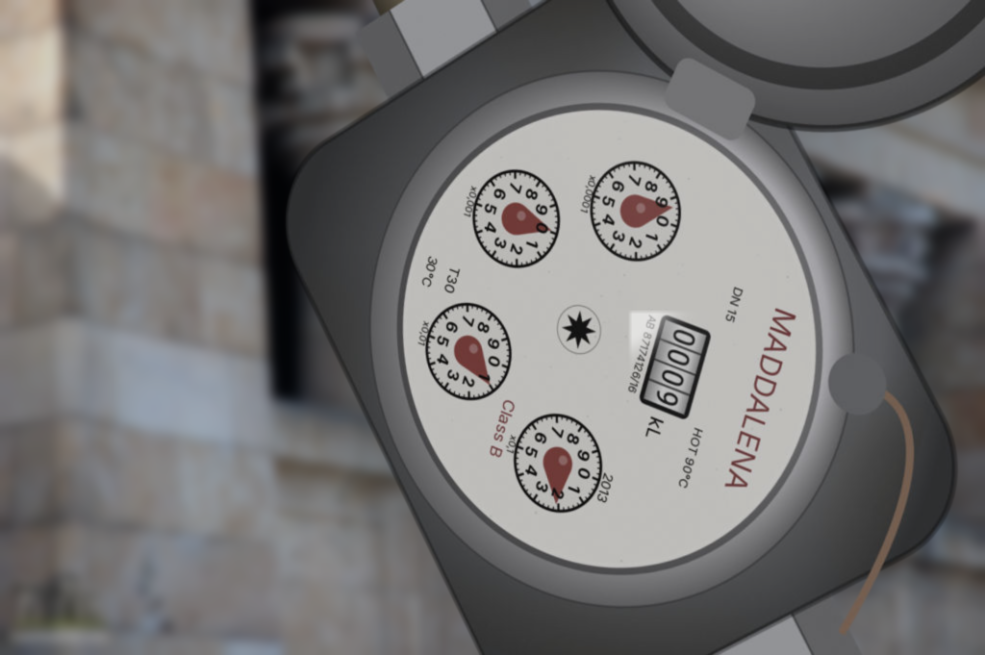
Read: 9.2099,kL
